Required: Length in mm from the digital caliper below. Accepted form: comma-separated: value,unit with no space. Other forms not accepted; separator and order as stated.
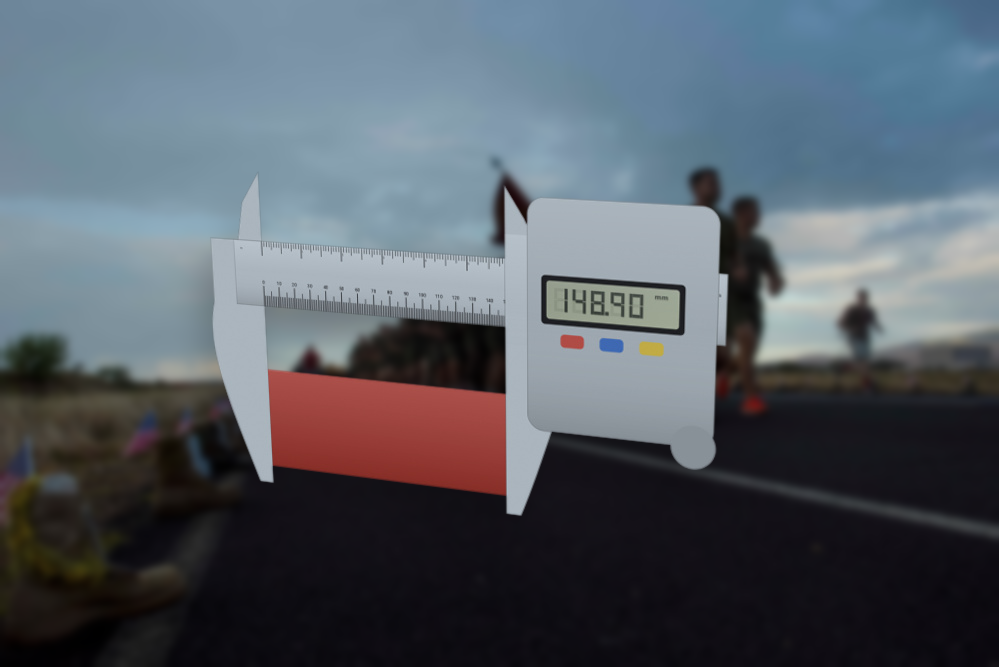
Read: 148.90,mm
